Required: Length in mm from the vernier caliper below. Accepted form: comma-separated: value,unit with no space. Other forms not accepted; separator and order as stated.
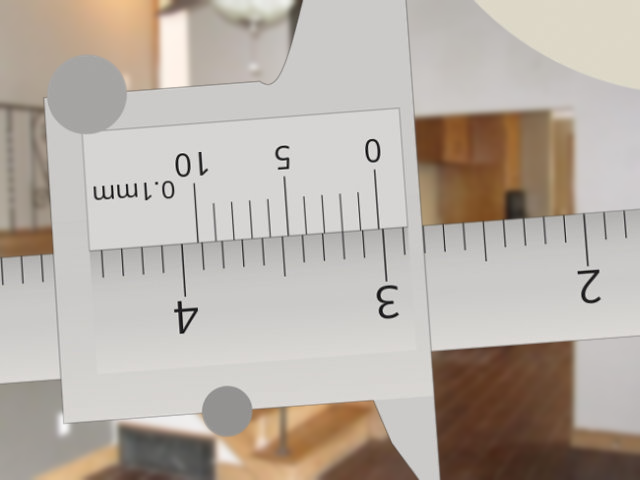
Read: 30.2,mm
